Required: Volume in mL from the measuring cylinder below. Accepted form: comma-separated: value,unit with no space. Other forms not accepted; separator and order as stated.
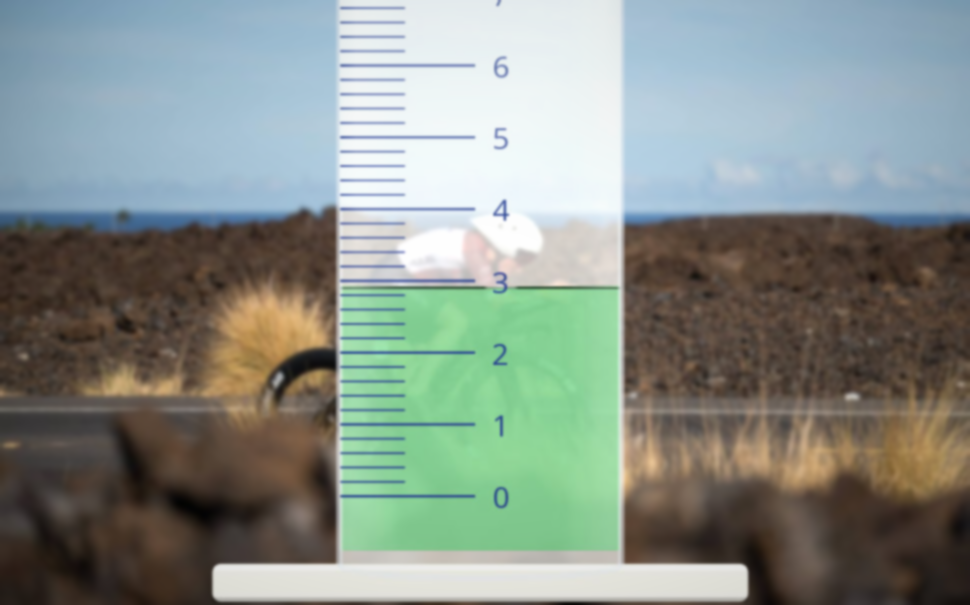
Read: 2.9,mL
